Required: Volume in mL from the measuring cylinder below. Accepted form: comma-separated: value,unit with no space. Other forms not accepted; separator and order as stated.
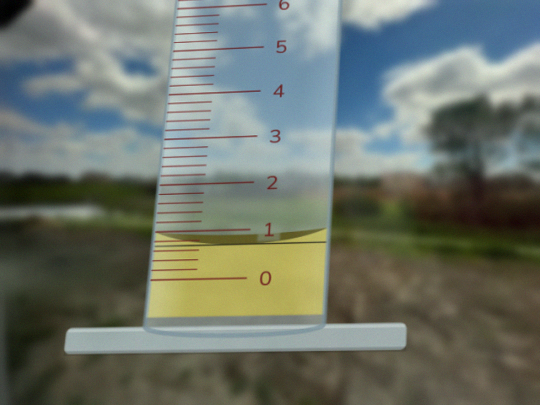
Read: 0.7,mL
